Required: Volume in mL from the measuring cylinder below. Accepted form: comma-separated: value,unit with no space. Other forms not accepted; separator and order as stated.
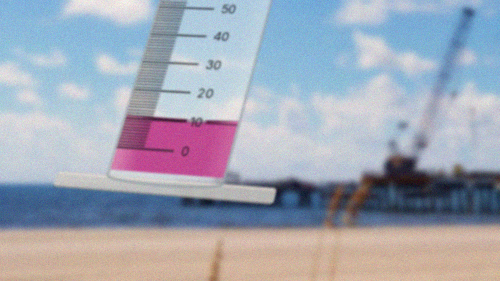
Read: 10,mL
